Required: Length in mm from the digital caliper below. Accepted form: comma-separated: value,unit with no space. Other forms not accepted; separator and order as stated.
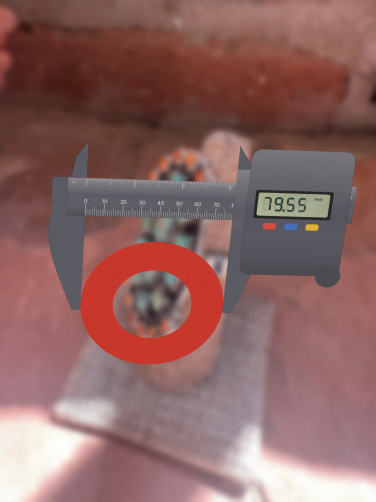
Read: 79.55,mm
